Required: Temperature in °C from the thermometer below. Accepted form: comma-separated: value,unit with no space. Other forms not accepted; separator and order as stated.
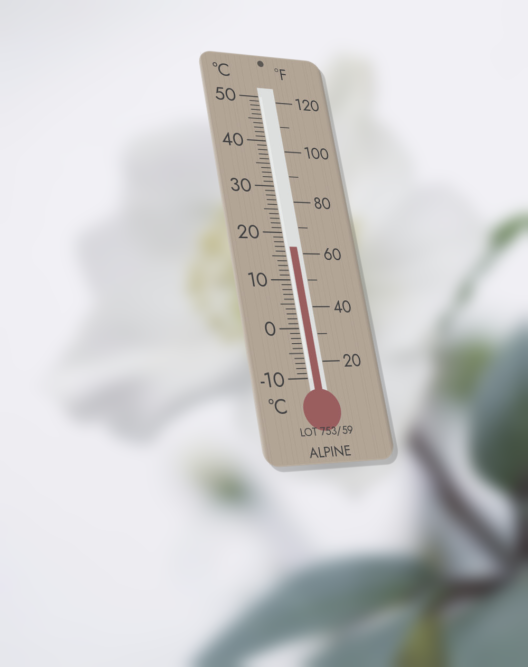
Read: 17,°C
